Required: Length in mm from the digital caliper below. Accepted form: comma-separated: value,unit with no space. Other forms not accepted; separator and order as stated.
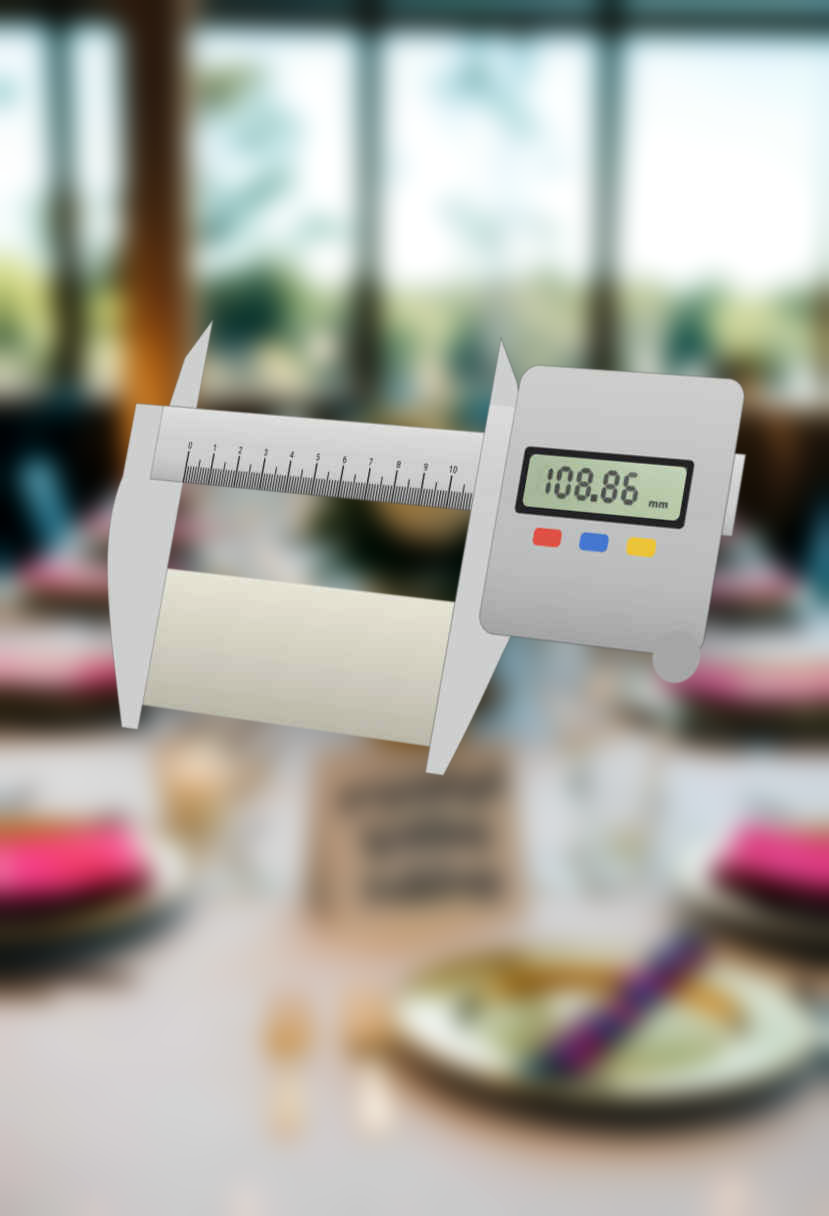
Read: 108.86,mm
